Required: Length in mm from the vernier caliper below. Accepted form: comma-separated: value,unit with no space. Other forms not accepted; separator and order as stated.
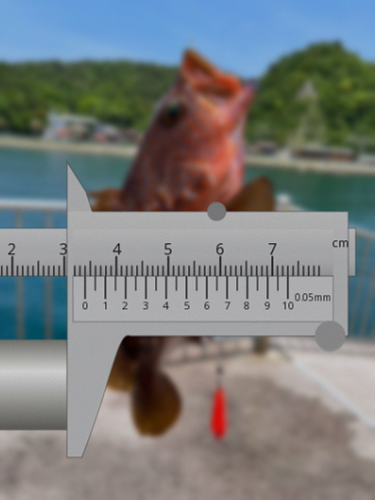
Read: 34.0,mm
